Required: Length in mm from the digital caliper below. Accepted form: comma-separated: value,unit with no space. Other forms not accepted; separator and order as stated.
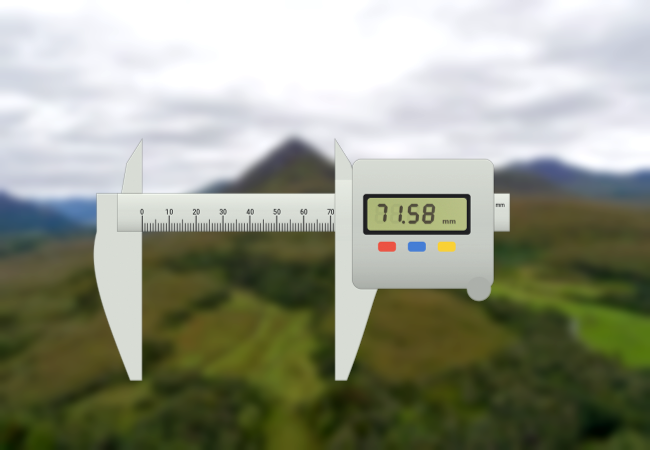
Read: 71.58,mm
